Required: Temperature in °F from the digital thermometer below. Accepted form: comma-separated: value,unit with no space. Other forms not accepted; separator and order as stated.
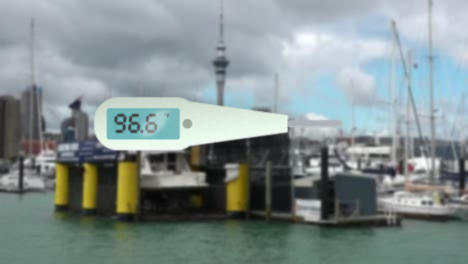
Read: 96.6,°F
